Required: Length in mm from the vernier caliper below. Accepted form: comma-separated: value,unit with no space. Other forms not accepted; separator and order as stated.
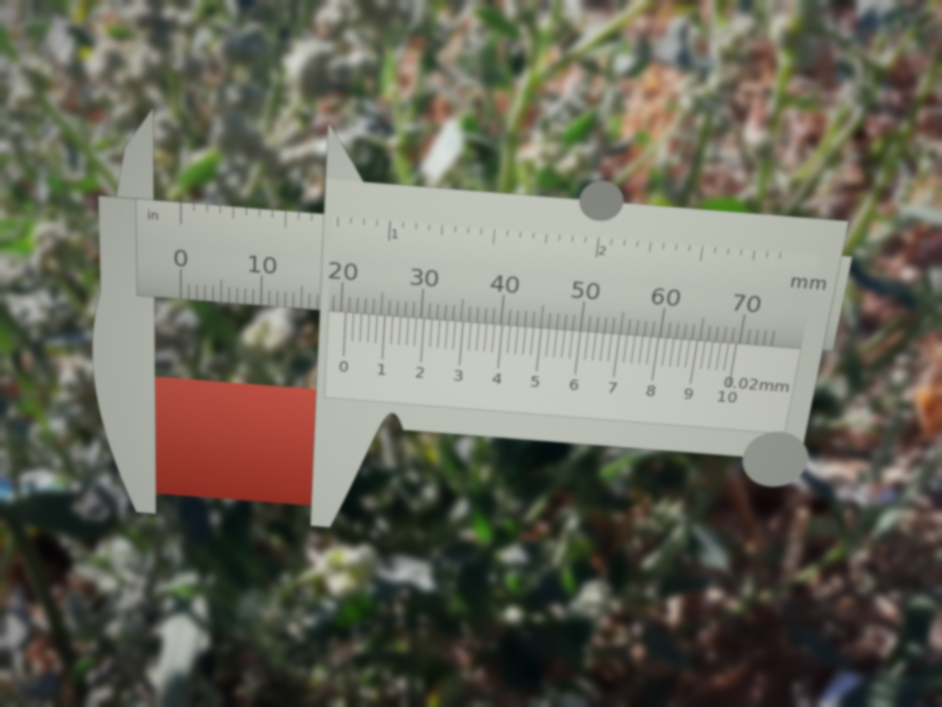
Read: 20.6,mm
